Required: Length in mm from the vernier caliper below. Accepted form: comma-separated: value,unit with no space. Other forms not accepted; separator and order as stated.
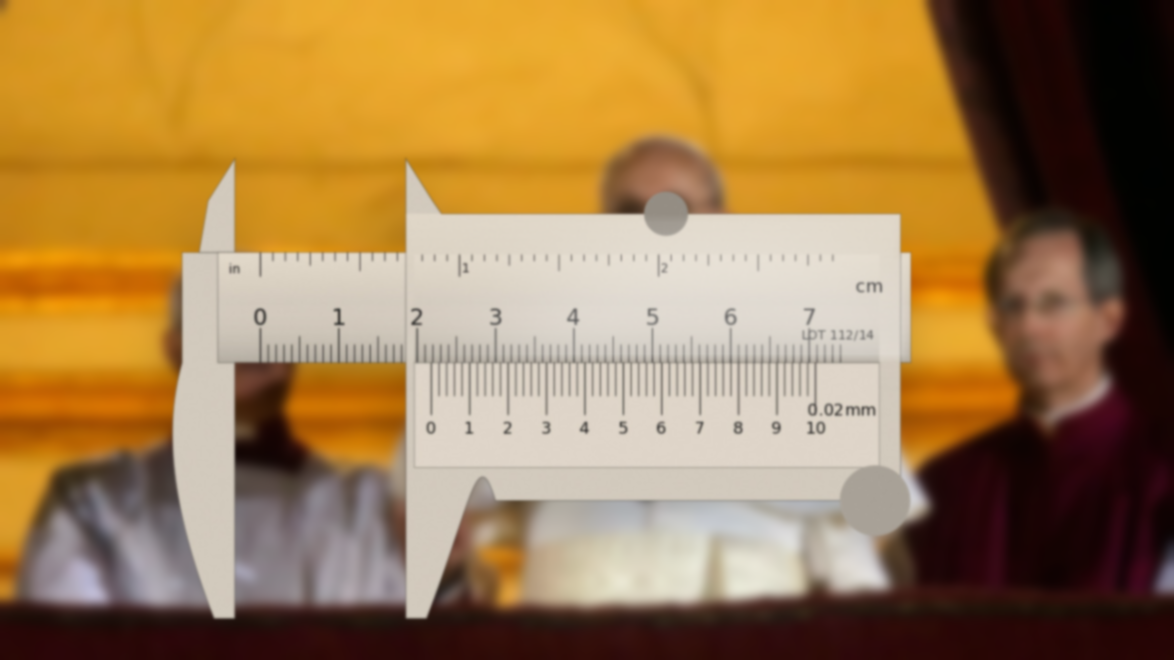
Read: 21.8,mm
